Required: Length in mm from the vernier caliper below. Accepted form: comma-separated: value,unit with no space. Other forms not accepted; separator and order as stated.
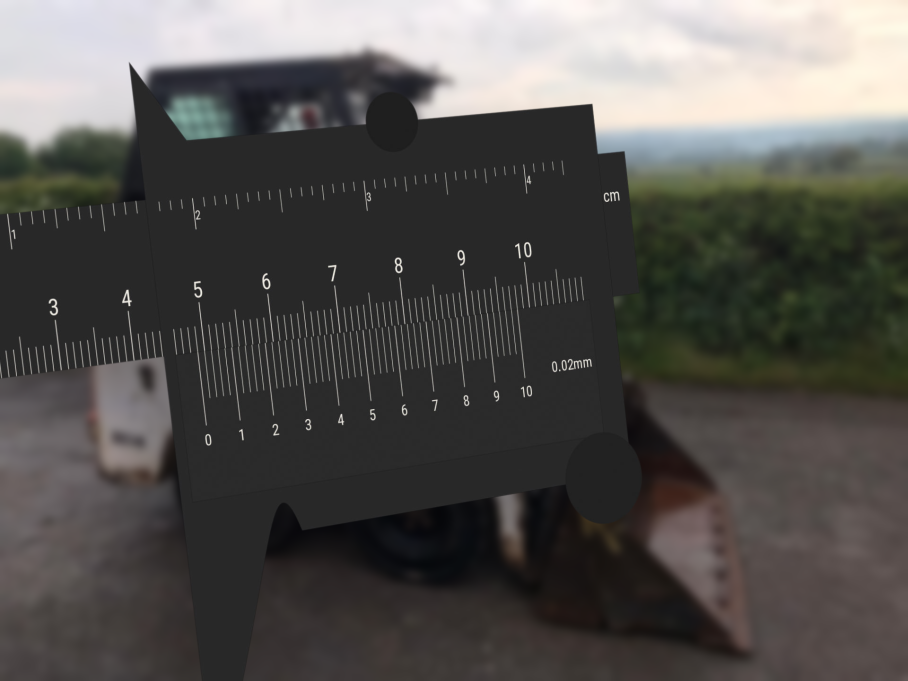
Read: 49.0,mm
